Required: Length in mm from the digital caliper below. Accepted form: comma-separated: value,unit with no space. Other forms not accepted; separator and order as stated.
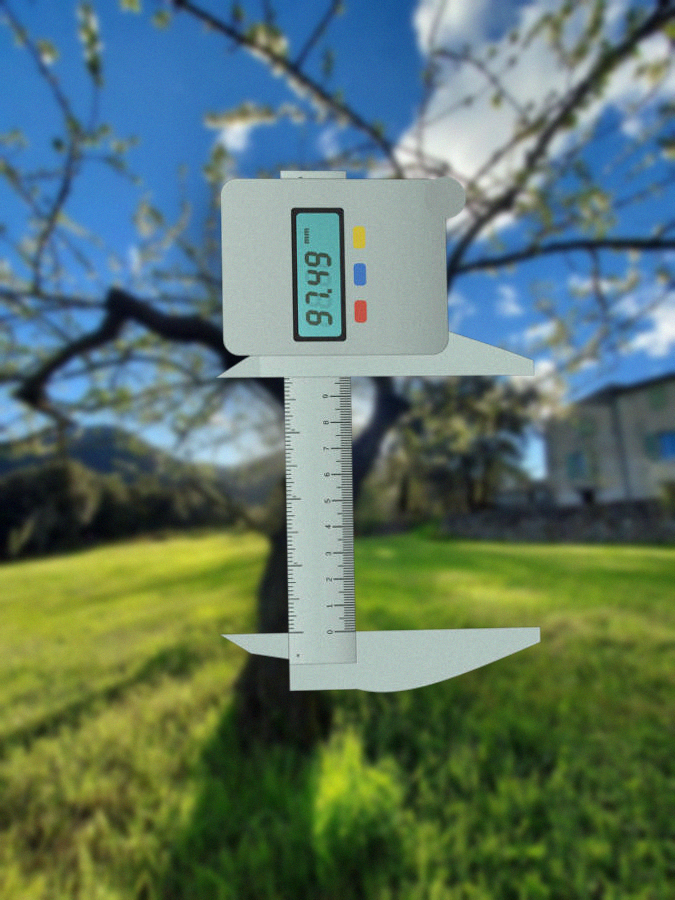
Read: 97.49,mm
